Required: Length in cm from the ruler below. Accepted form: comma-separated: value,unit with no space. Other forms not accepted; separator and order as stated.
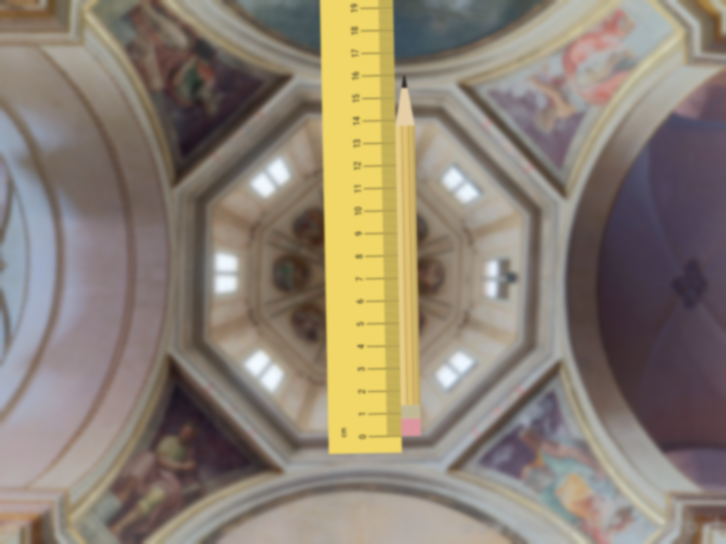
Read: 16,cm
